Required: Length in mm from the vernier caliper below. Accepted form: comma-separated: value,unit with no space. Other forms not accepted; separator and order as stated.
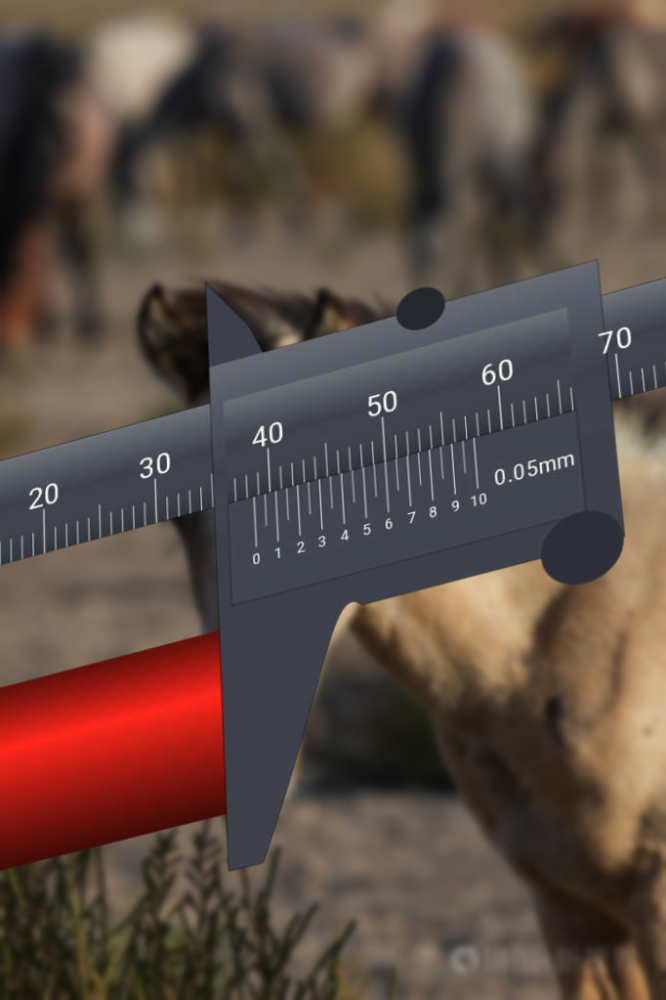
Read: 38.6,mm
